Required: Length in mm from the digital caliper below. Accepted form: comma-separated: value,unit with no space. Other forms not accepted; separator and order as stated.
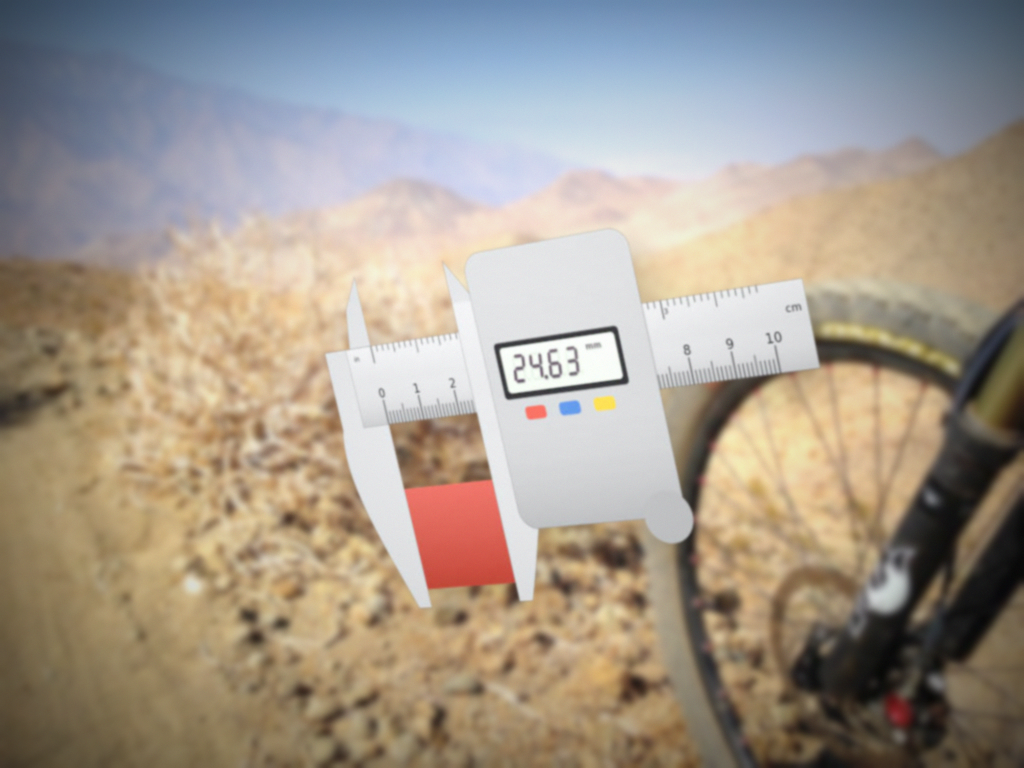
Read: 24.63,mm
